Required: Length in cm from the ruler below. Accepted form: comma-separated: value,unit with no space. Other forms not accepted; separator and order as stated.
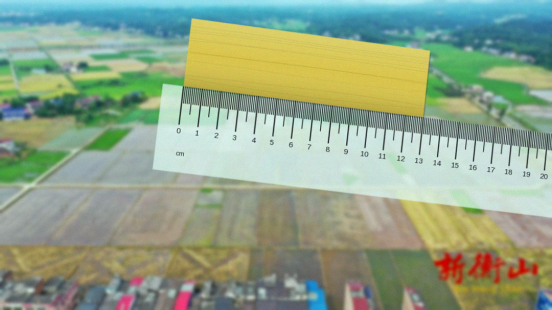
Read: 13,cm
